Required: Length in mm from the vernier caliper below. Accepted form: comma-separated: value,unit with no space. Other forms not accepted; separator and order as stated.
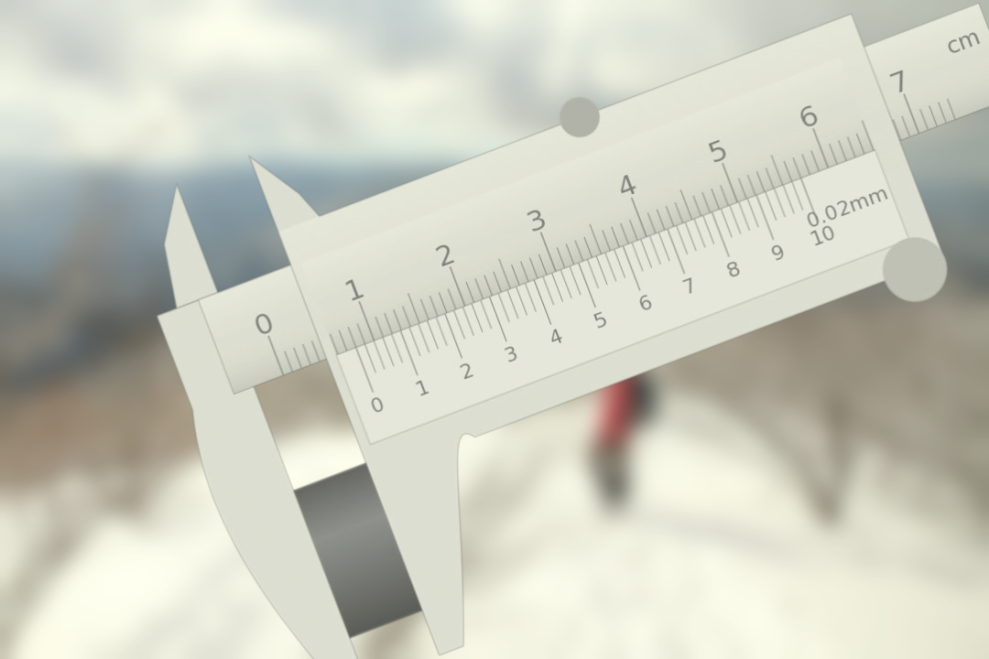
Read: 8.0,mm
